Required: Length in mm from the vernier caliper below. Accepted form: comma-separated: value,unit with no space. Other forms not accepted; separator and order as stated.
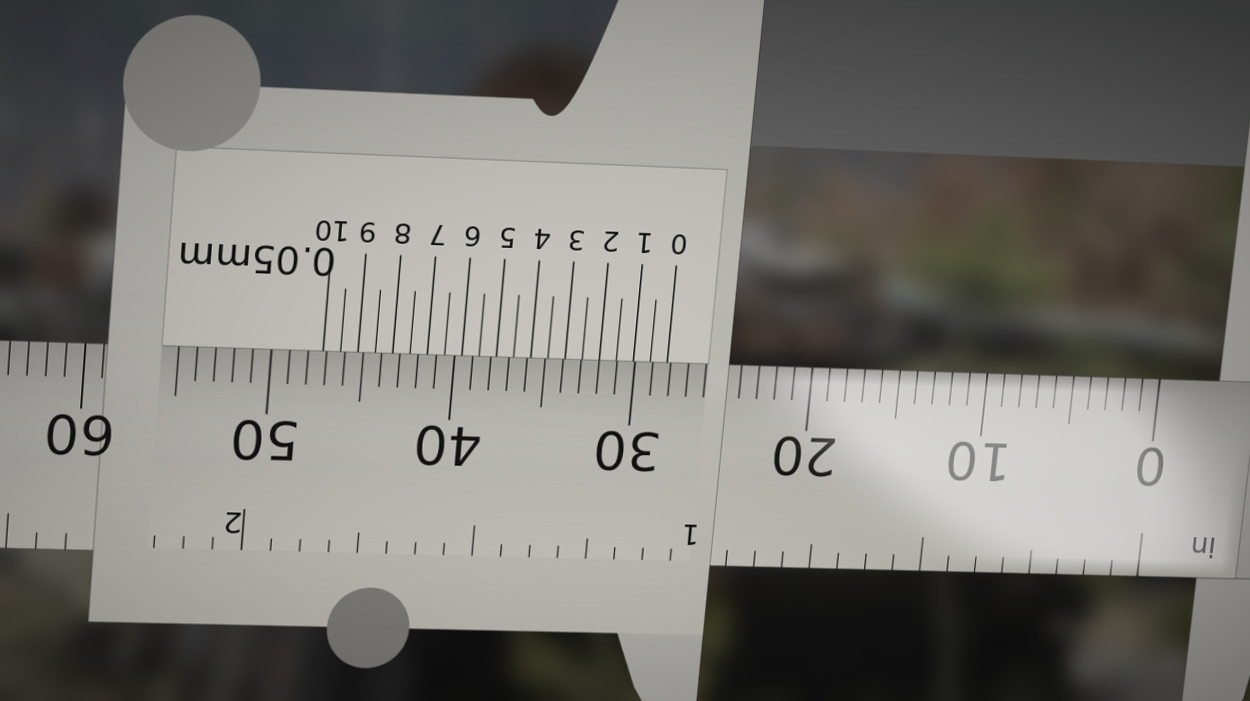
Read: 28.2,mm
